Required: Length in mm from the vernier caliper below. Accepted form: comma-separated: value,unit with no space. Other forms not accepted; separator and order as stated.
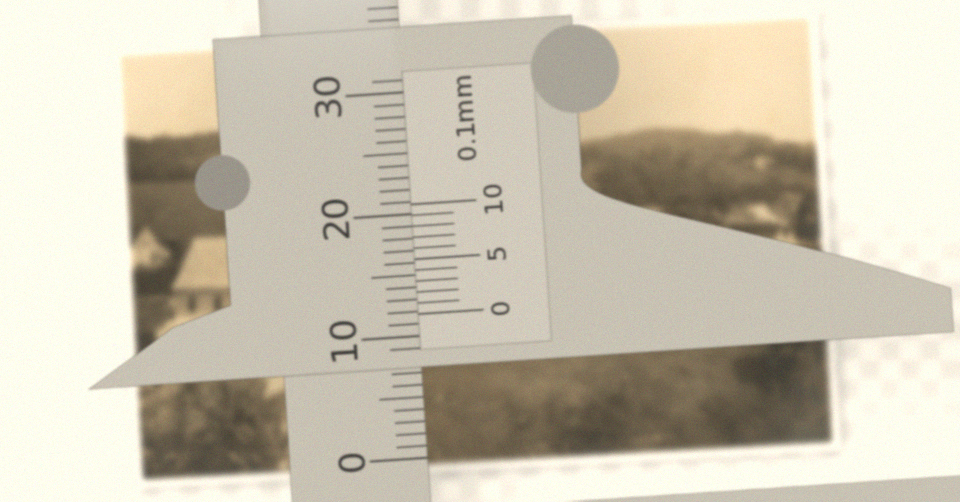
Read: 11.8,mm
